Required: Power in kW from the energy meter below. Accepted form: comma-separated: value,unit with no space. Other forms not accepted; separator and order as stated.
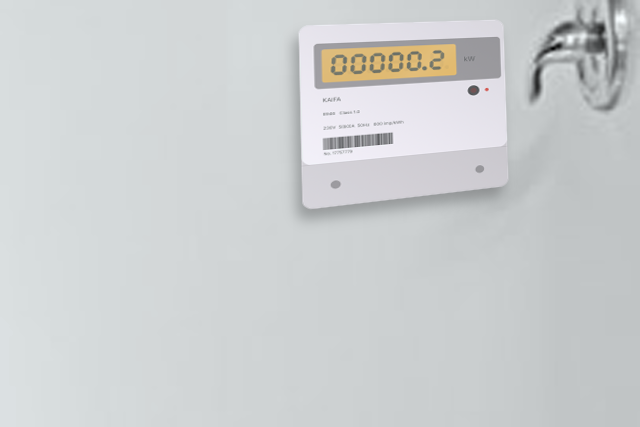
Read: 0.2,kW
